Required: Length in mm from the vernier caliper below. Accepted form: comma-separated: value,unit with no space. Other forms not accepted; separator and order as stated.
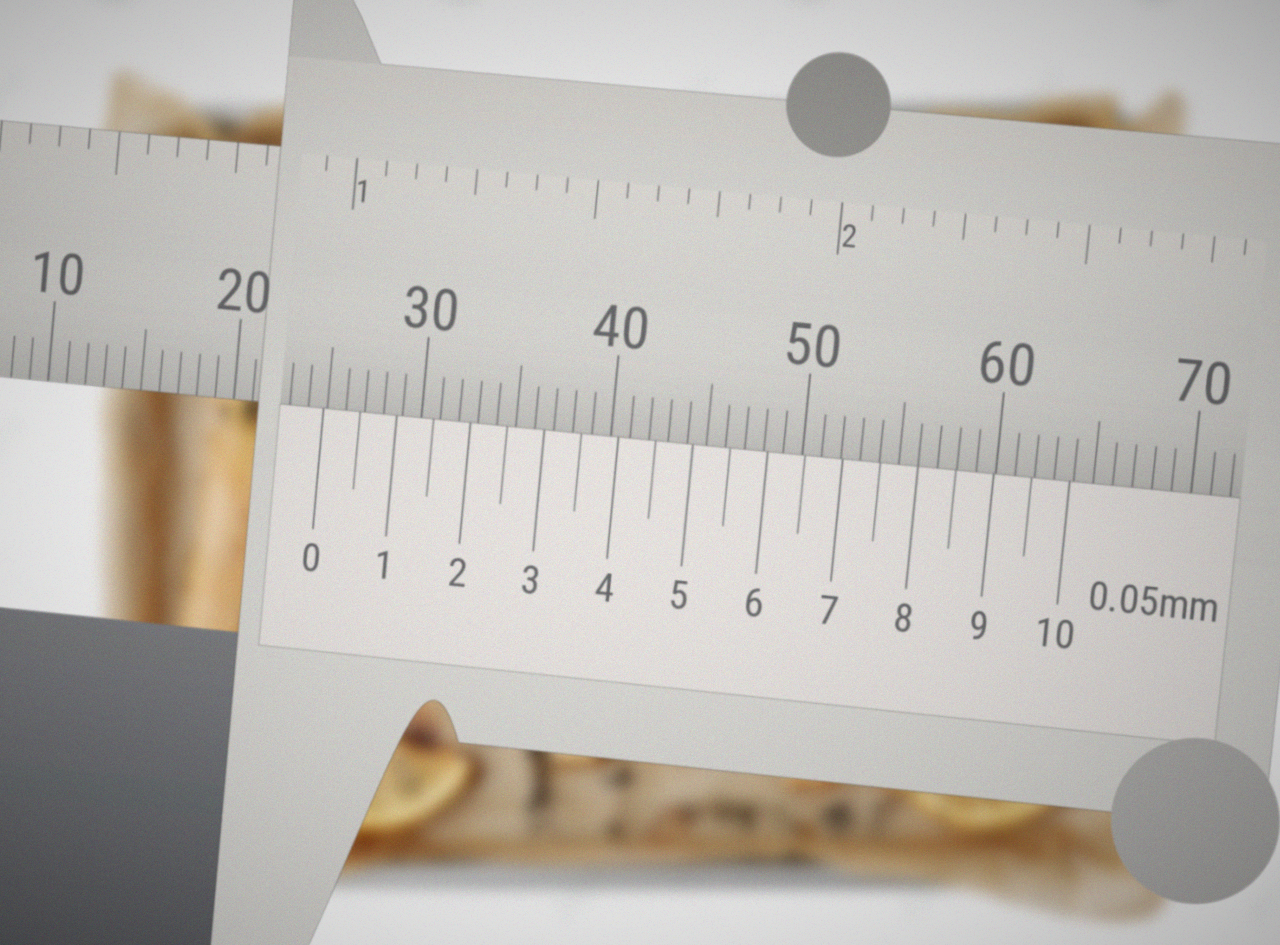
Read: 24.8,mm
